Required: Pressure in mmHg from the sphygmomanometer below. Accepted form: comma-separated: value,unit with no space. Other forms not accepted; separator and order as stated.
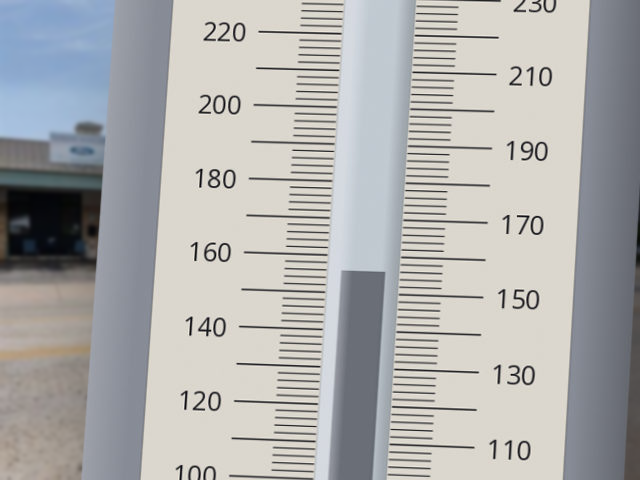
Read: 156,mmHg
